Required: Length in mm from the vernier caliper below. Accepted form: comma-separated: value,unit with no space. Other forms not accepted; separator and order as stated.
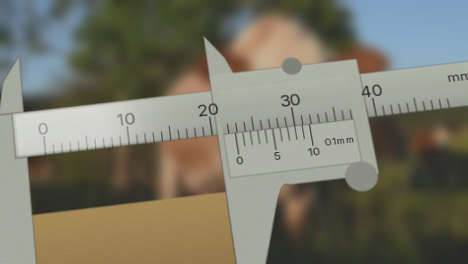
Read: 22.8,mm
